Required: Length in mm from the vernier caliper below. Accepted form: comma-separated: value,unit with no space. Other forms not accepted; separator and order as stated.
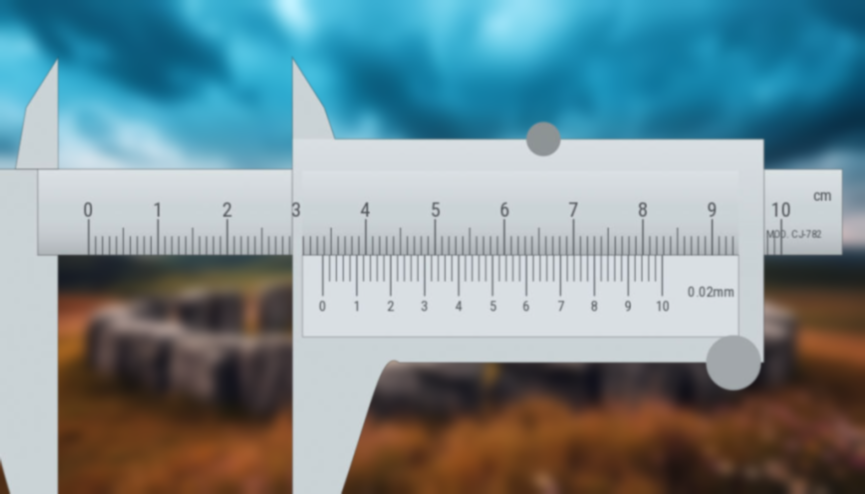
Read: 33.8,mm
